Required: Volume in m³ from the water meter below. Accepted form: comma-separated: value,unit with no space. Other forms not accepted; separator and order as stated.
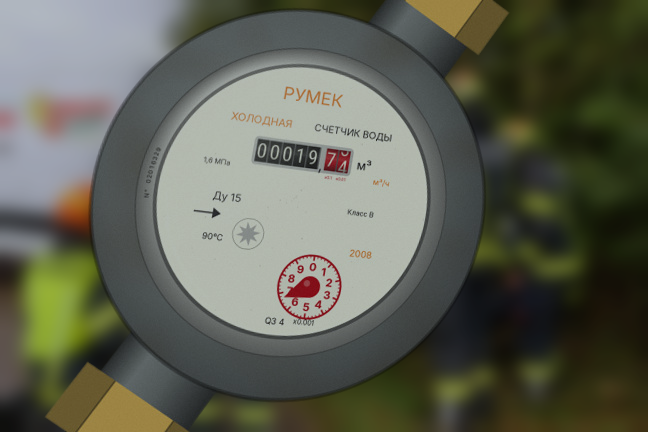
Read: 19.736,m³
